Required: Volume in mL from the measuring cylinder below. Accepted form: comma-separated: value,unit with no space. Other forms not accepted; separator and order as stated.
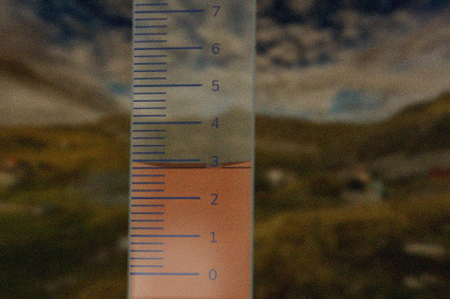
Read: 2.8,mL
